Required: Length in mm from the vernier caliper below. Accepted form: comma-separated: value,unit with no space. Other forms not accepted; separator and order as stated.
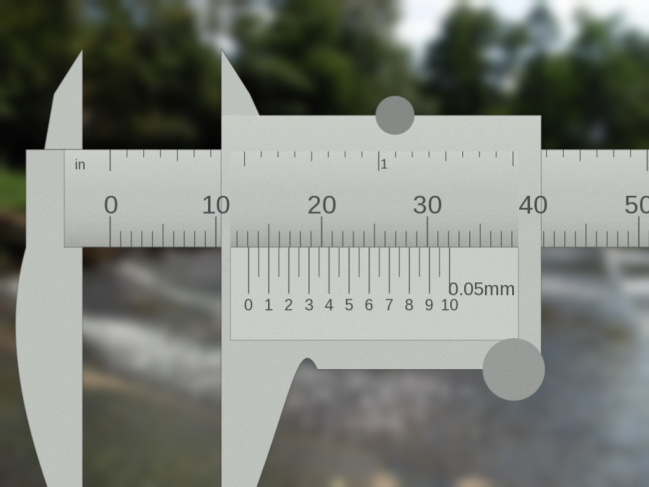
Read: 13.1,mm
